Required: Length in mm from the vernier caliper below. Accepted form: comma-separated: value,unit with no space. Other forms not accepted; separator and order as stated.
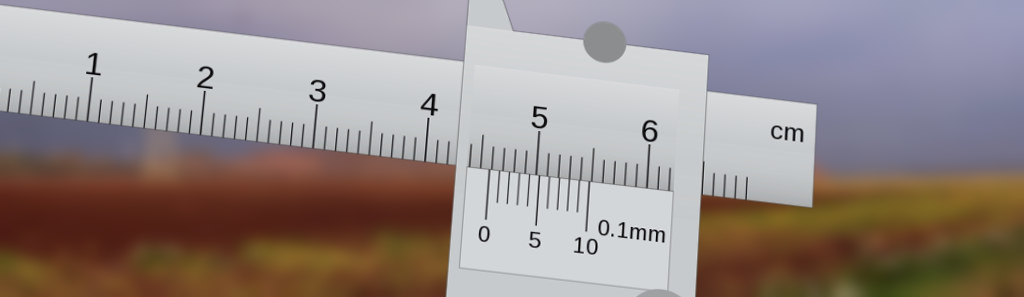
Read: 45.8,mm
